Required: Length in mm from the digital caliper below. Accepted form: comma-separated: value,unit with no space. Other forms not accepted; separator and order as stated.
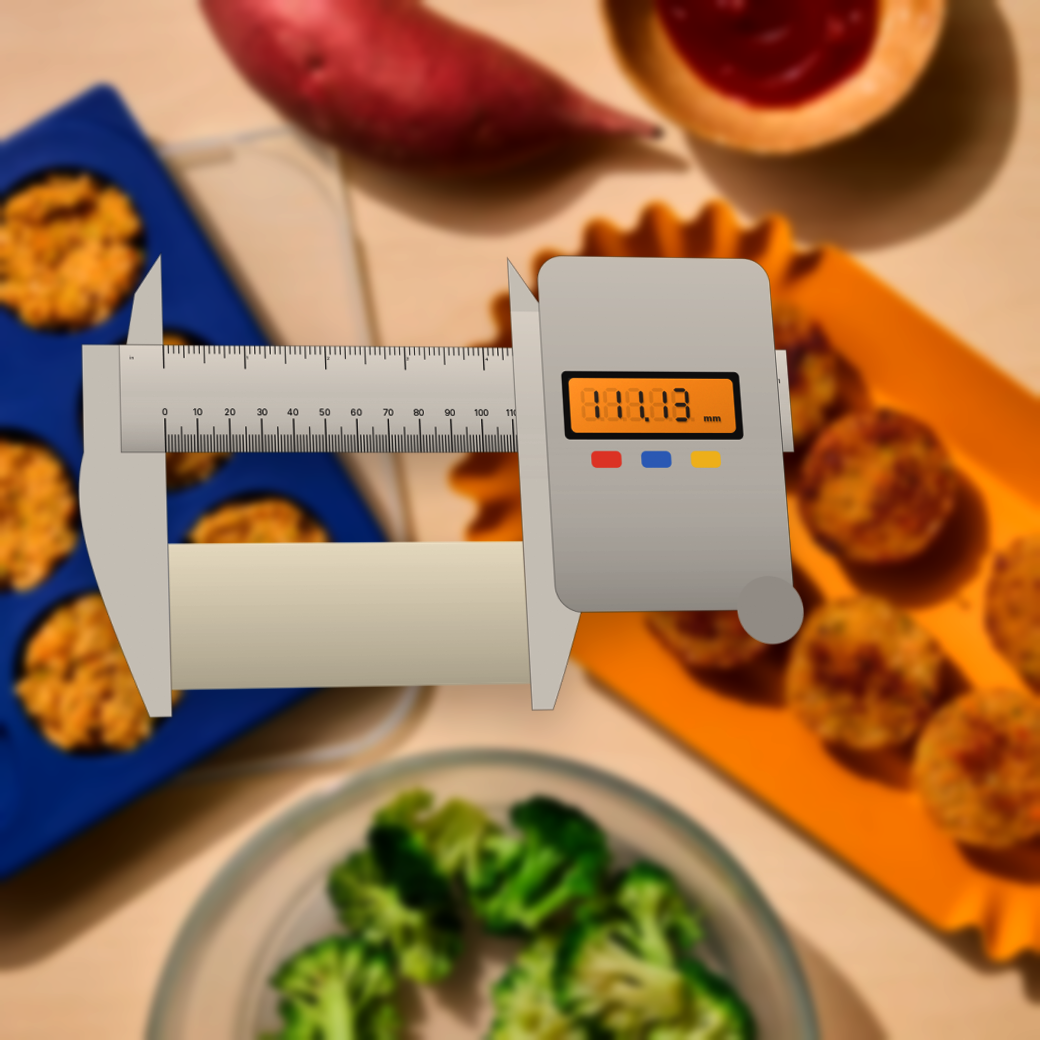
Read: 111.13,mm
